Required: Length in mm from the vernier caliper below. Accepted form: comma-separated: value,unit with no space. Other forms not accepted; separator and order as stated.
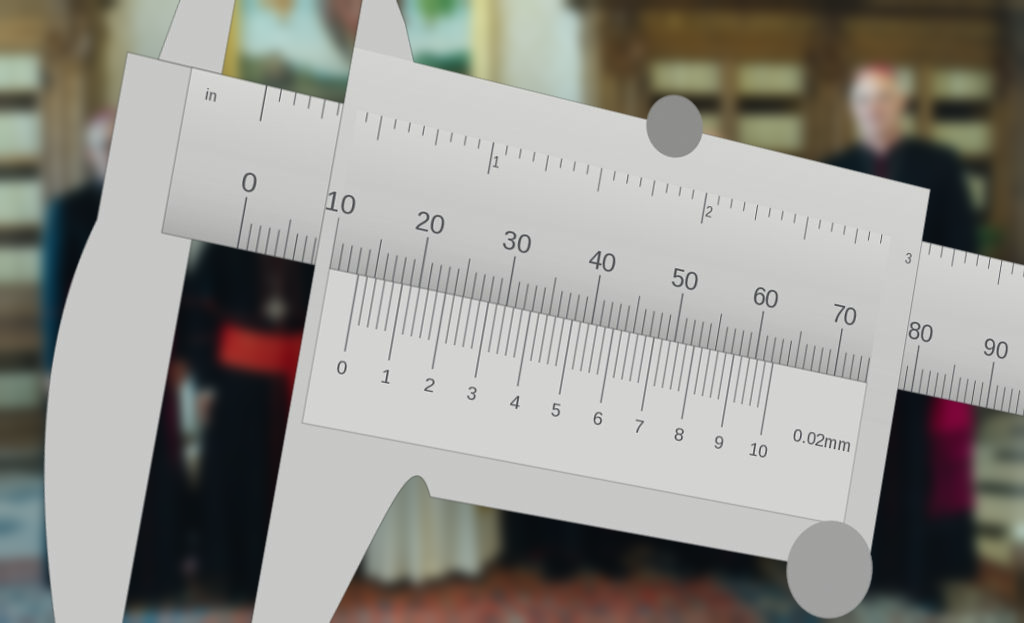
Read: 13.2,mm
